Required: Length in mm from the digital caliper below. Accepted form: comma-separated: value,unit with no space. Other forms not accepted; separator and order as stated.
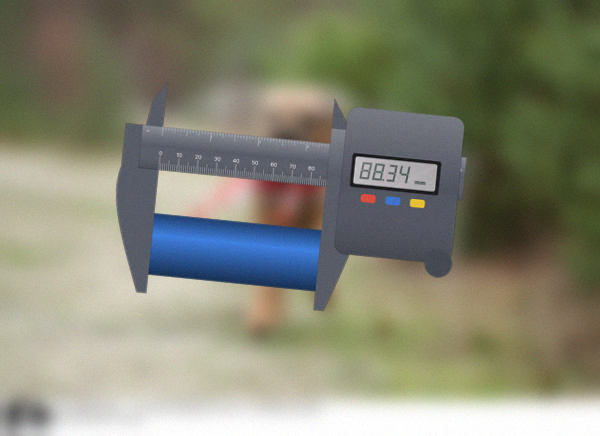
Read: 88.34,mm
